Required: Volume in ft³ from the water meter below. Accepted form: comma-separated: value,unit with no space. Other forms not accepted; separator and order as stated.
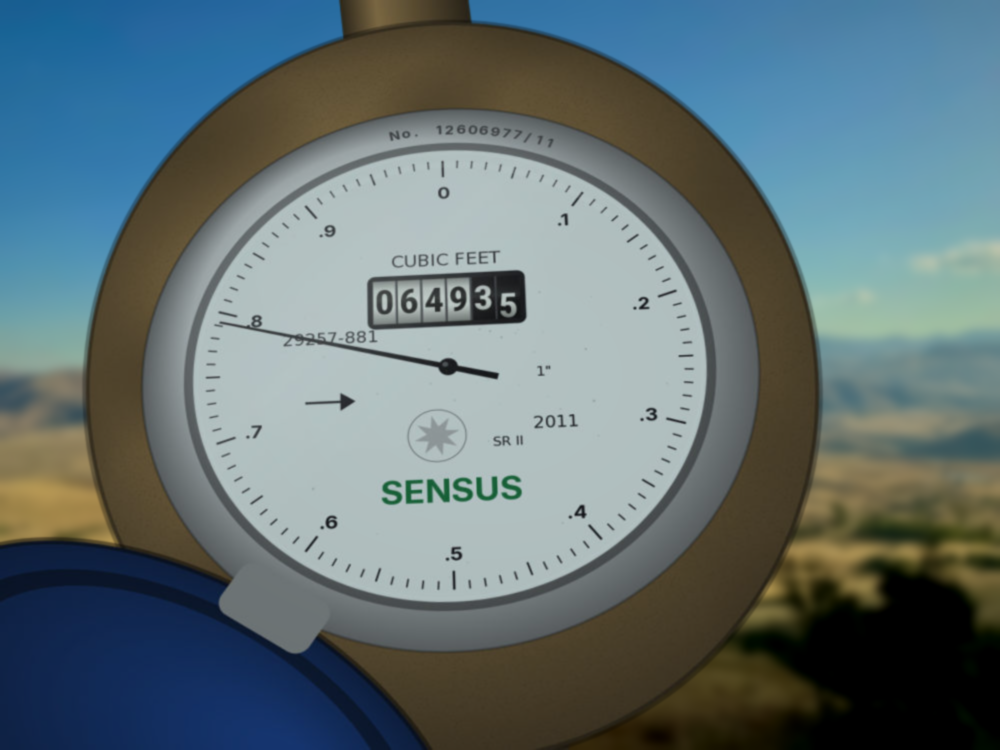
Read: 64934.79,ft³
